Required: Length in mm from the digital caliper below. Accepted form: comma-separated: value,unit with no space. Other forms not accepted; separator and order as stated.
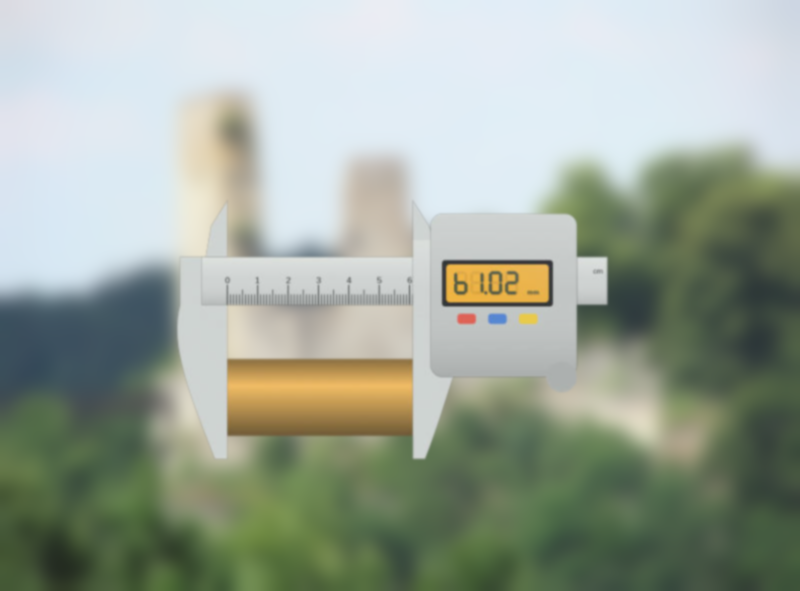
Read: 61.02,mm
